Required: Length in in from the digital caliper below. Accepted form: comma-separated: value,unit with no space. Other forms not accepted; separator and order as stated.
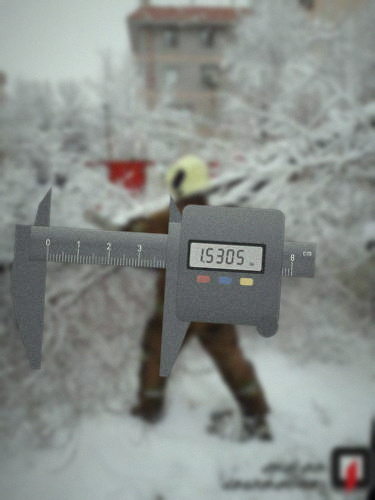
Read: 1.5305,in
